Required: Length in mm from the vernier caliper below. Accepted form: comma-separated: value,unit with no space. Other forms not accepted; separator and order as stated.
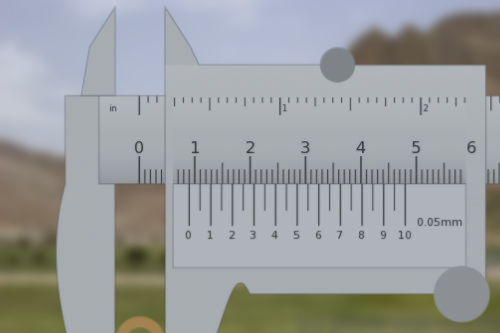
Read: 9.0,mm
